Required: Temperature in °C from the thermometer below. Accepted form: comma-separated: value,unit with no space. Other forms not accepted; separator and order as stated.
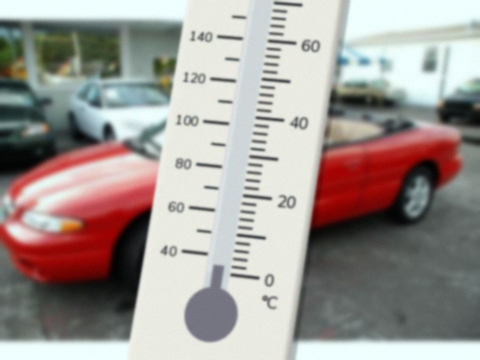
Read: 2,°C
